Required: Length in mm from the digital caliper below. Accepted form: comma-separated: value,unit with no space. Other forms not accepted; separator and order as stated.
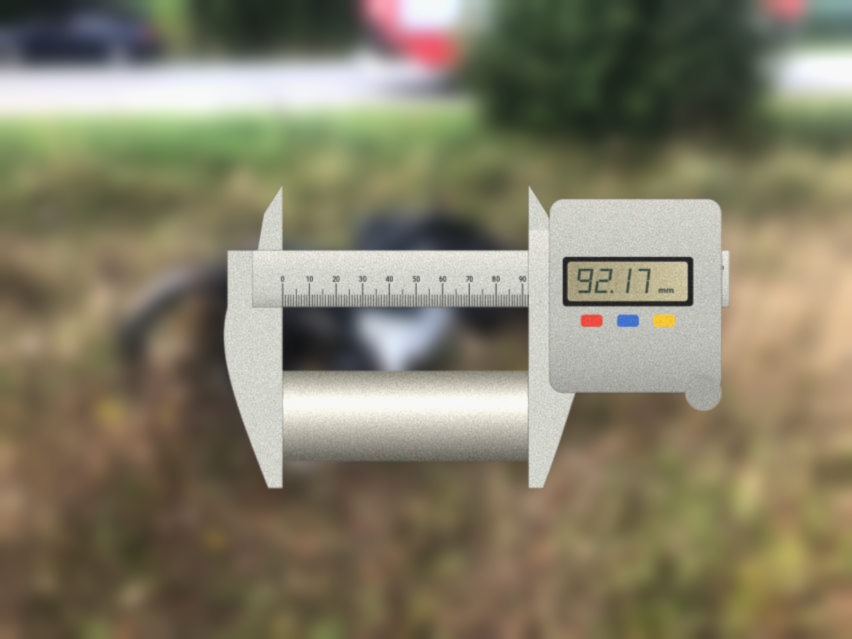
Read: 92.17,mm
